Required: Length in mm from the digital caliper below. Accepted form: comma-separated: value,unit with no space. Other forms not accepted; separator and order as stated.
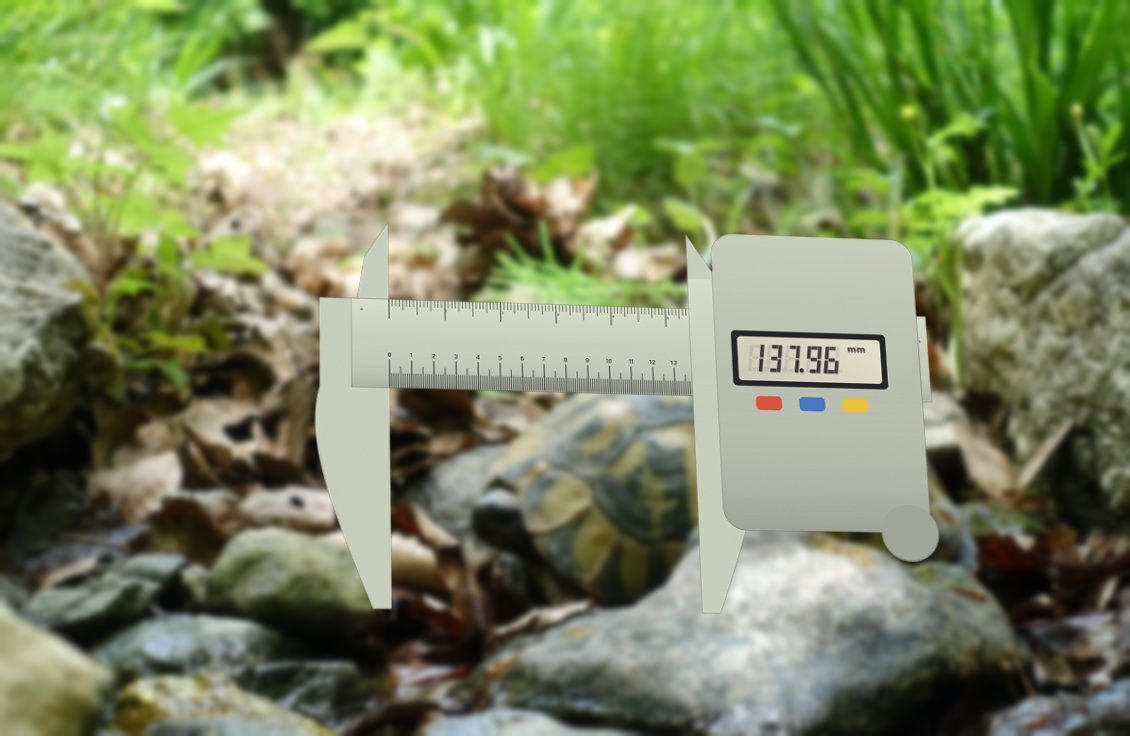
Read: 137.96,mm
